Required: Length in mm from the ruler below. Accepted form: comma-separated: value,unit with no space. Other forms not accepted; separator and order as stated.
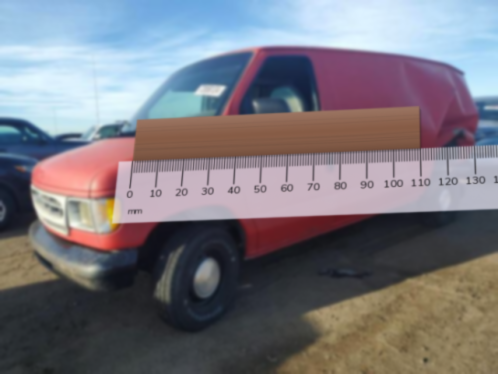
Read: 110,mm
